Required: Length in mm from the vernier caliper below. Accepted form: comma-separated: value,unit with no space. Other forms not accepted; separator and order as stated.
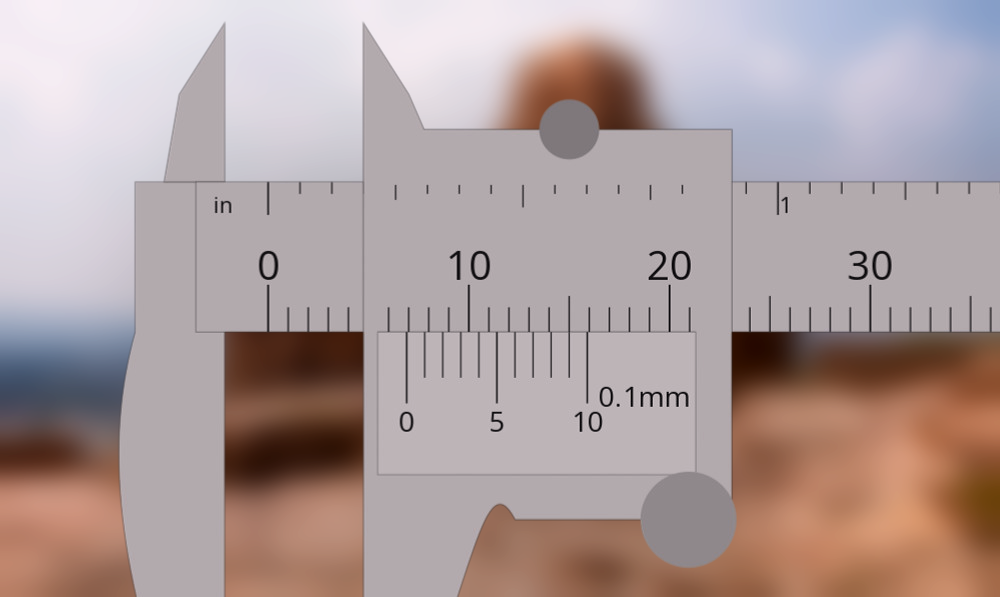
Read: 6.9,mm
